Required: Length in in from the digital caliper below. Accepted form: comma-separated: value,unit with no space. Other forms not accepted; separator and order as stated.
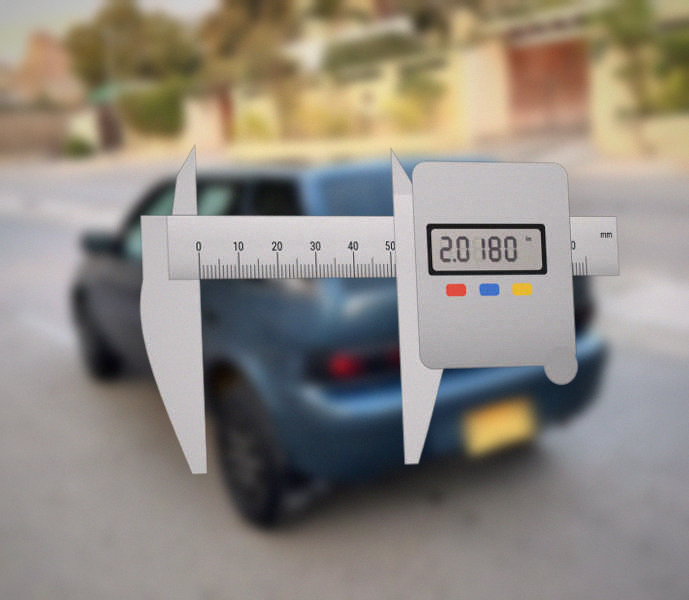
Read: 2.0180,in
